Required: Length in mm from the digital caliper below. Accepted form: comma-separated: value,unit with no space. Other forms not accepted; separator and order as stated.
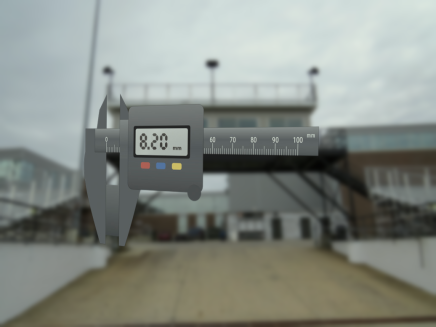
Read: 8.20,mm
